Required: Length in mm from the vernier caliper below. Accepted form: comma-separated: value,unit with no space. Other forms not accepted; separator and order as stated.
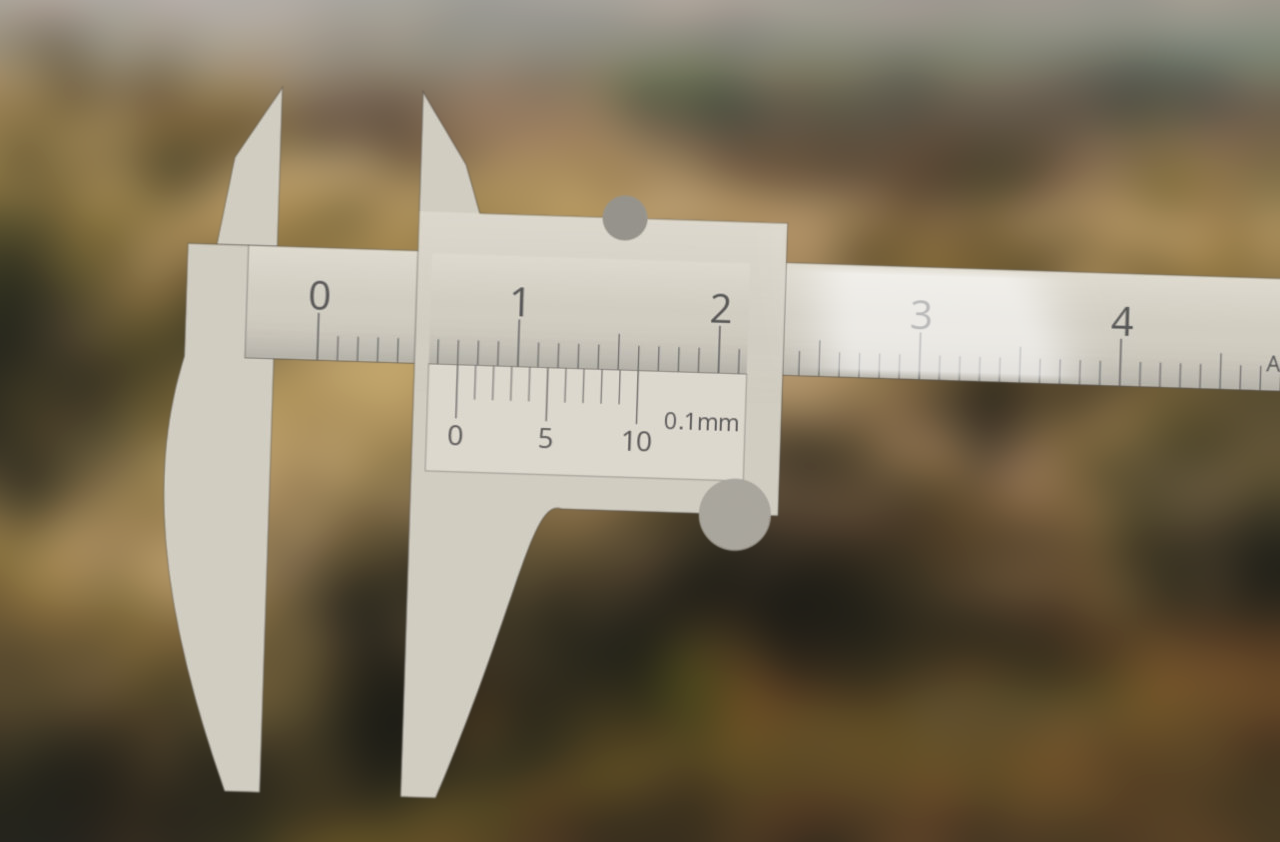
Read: 7.0,mm
